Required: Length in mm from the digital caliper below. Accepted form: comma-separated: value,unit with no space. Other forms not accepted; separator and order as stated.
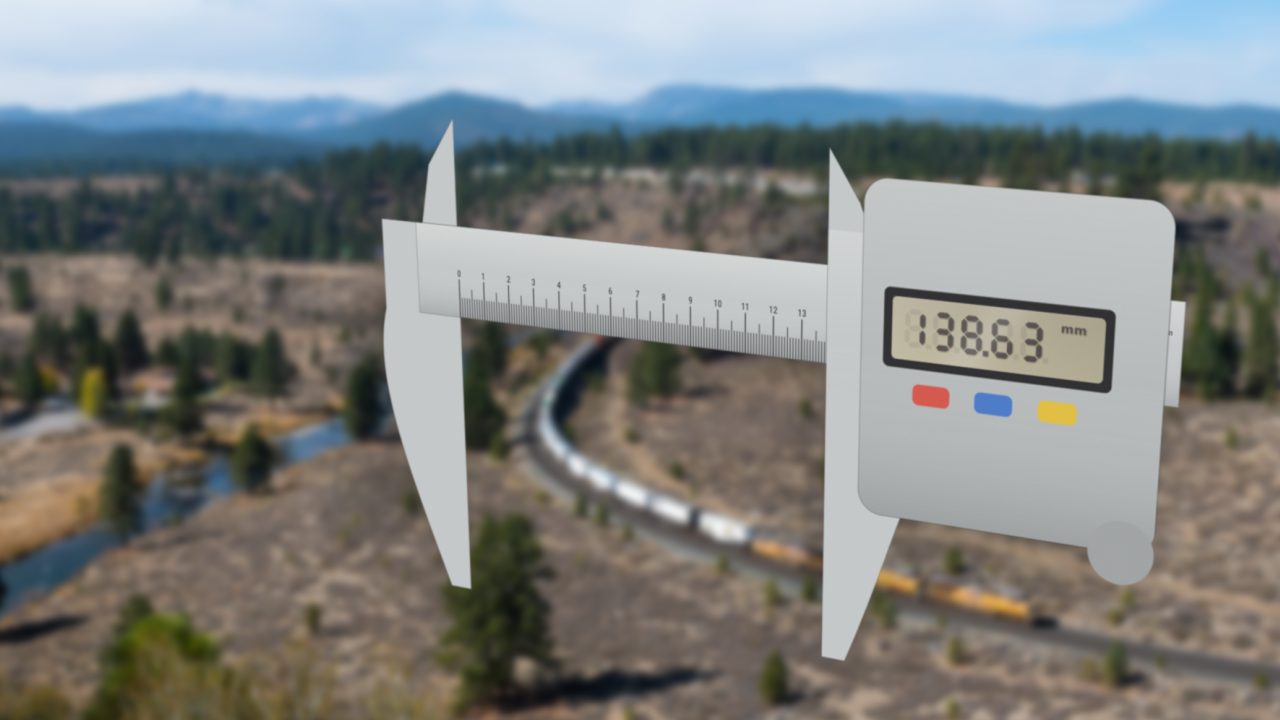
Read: 138.63,mm
